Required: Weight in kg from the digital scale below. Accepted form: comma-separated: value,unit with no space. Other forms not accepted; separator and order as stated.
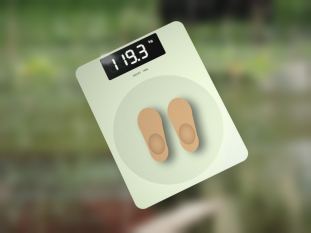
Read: 119.3,kg
